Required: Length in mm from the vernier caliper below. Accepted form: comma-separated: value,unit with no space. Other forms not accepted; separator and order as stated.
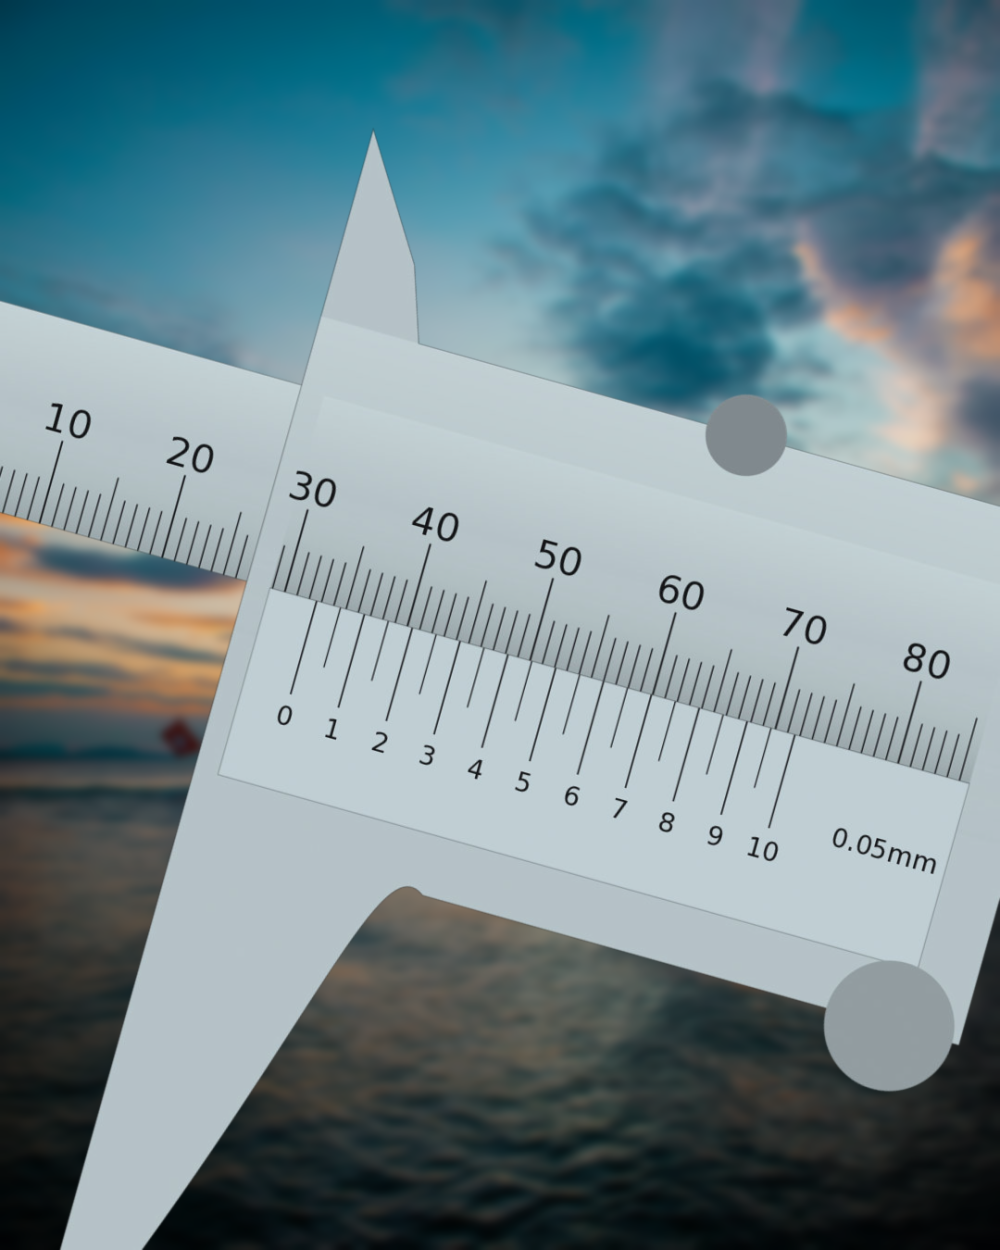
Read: 32.6,mm
